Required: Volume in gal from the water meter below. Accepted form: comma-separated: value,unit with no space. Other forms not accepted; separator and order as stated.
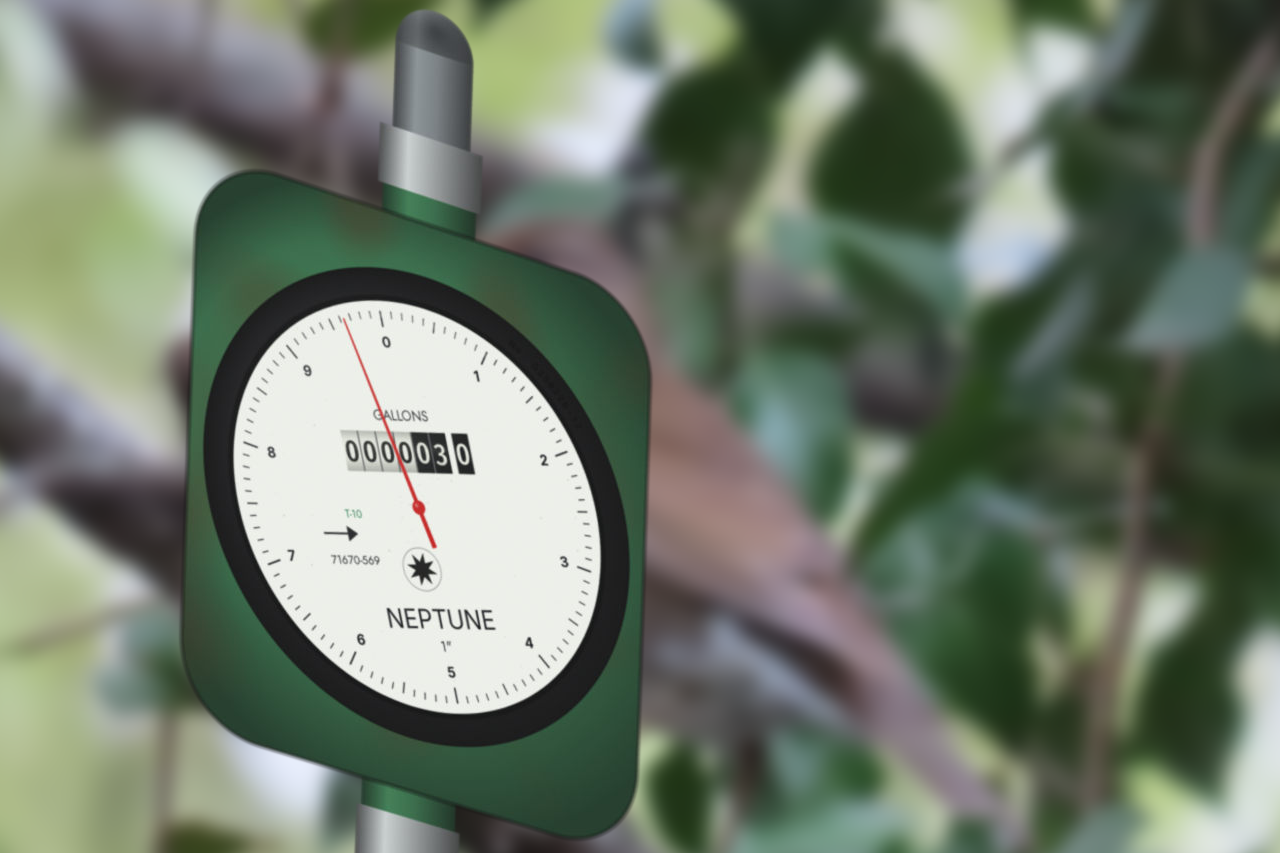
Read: 29.6,gal
